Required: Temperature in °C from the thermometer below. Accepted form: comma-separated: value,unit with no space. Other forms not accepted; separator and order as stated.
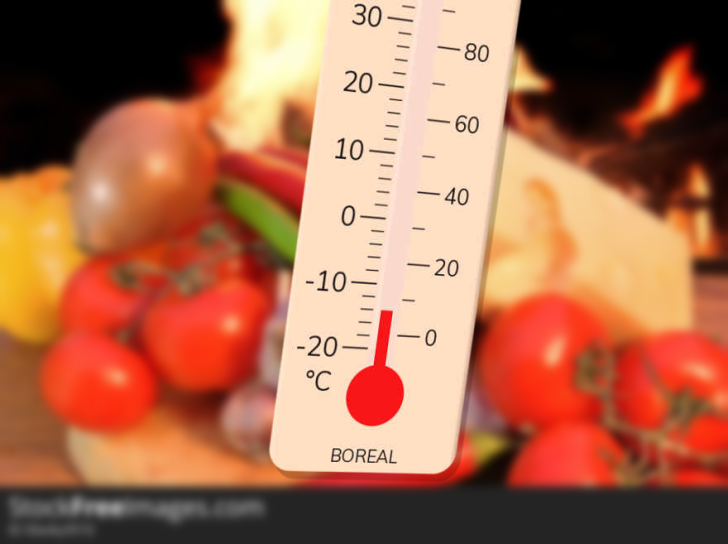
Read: -14,°C
